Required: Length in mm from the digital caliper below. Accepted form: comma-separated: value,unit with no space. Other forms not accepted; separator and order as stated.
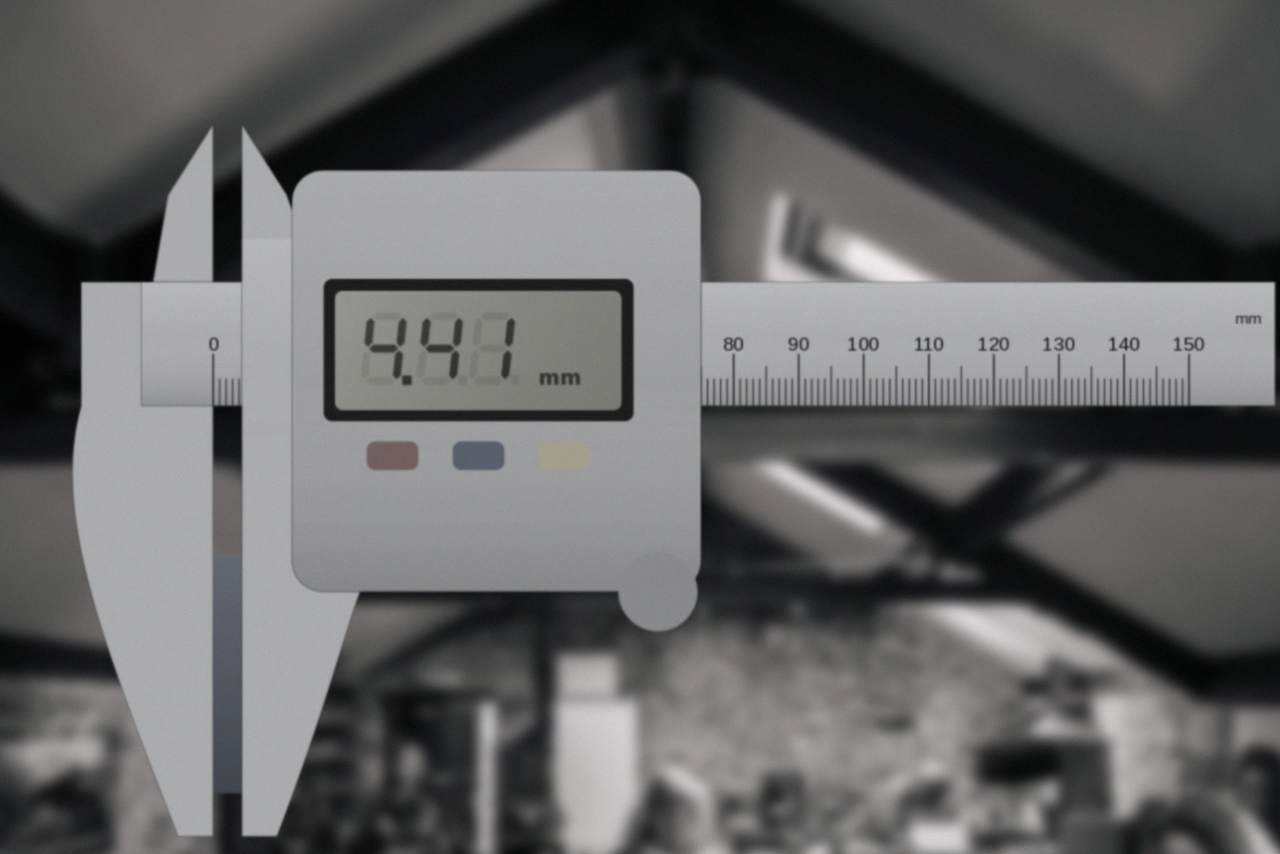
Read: 4.41,mm
